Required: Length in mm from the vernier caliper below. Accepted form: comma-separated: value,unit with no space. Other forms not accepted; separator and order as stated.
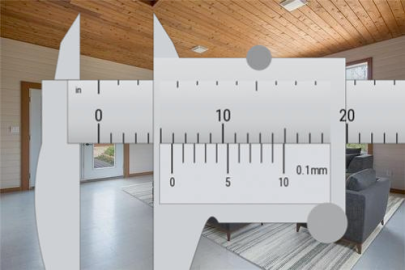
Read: 5.9,mm
